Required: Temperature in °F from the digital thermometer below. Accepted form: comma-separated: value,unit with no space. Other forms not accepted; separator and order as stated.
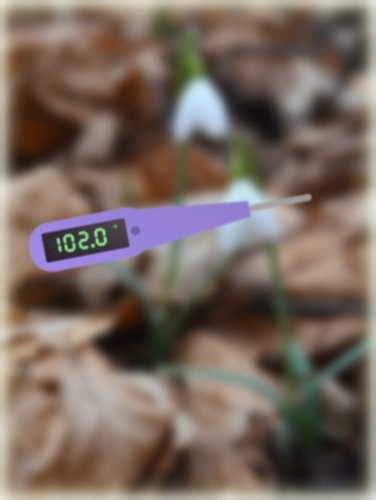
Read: 102.0,°F
